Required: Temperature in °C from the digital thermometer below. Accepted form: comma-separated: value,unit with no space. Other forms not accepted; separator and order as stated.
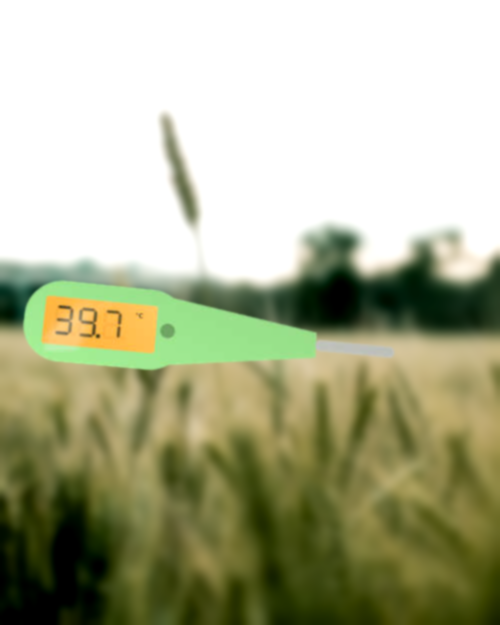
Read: 39.7,°C
